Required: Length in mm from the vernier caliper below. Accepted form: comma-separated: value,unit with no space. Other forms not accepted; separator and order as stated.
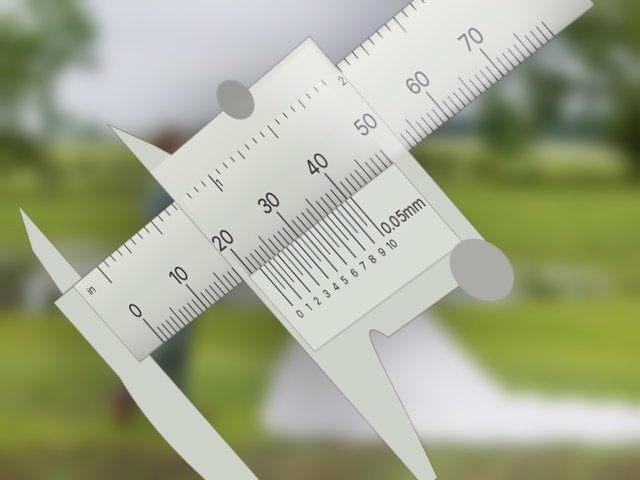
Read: 21.6,mm
